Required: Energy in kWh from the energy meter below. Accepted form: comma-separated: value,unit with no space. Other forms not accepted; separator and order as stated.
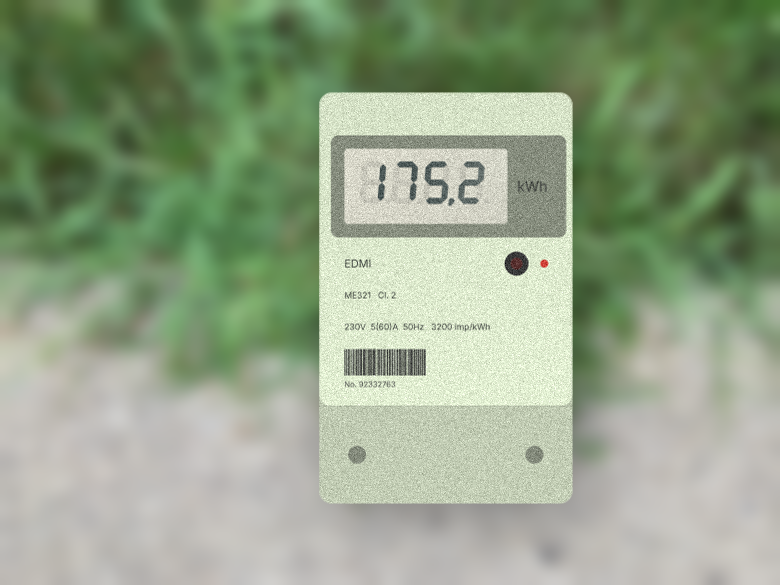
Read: 175.2,kWh
